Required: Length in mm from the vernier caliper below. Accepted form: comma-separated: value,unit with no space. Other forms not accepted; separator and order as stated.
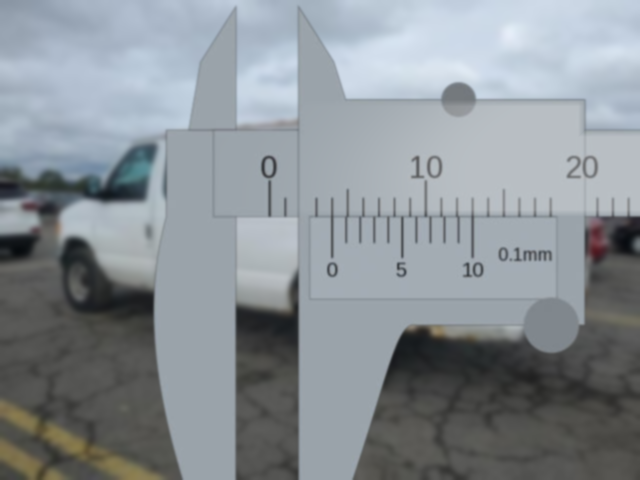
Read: 4.0,mm
